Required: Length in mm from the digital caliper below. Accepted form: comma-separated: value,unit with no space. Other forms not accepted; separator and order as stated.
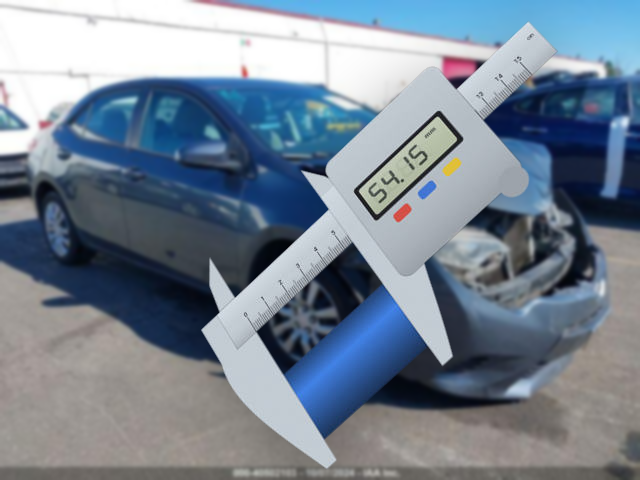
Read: 54.15,mm
